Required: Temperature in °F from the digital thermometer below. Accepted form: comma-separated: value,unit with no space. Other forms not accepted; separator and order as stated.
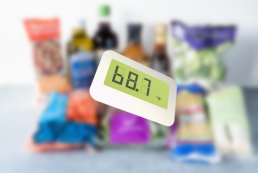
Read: 68.7,°F
